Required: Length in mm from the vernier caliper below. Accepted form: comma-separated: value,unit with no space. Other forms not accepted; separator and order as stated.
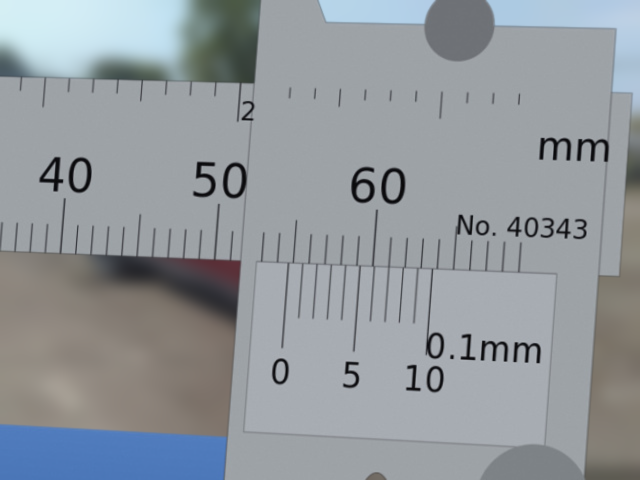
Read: 54.7,mm
